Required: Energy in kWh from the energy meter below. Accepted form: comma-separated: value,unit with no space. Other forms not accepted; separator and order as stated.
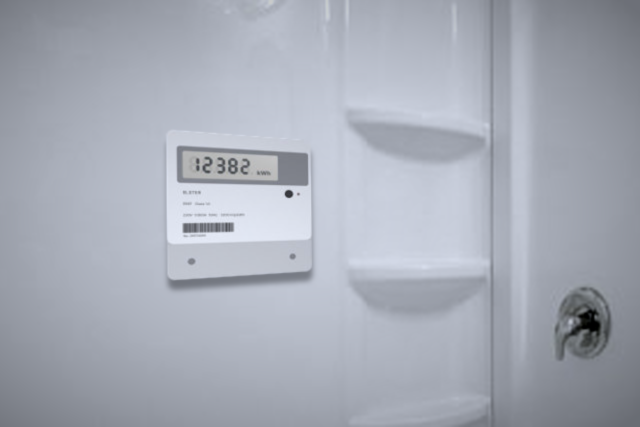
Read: 12382,kWh
